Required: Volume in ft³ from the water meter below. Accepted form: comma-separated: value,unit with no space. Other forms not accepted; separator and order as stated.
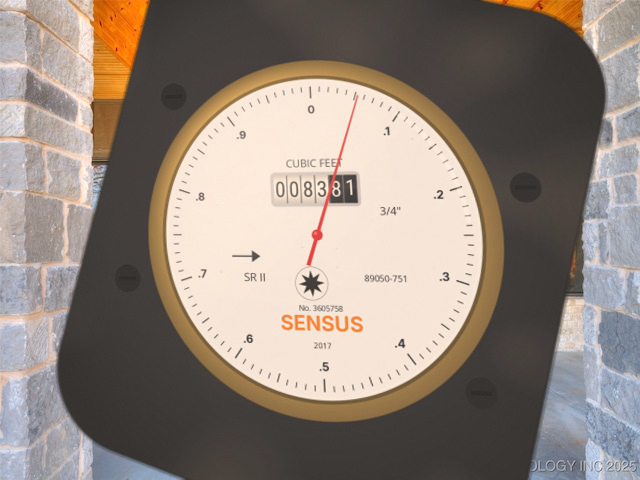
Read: 8381.05,ft³
